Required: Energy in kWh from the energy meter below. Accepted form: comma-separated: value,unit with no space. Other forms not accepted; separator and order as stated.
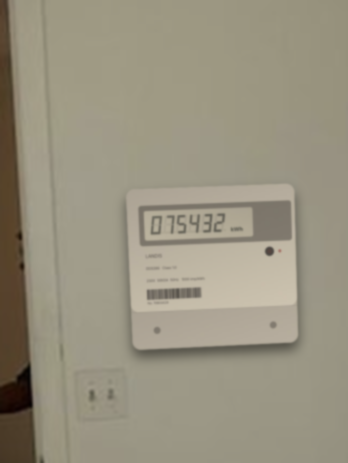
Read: 75432,kWh
